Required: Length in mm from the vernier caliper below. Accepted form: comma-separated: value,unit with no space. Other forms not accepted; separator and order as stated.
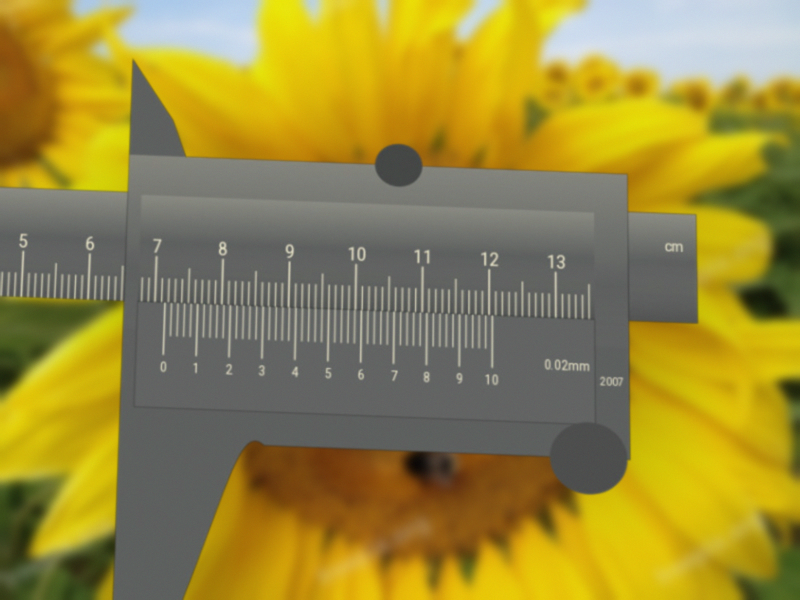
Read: 71.5,mm
